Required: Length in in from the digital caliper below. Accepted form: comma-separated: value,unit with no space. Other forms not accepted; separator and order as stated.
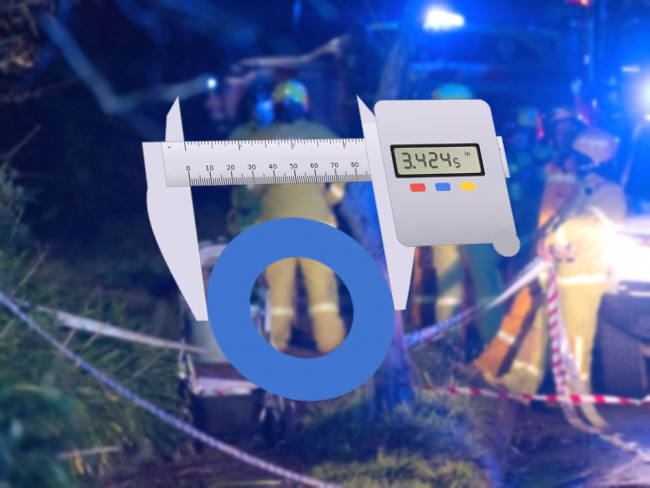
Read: 3.4245,in
